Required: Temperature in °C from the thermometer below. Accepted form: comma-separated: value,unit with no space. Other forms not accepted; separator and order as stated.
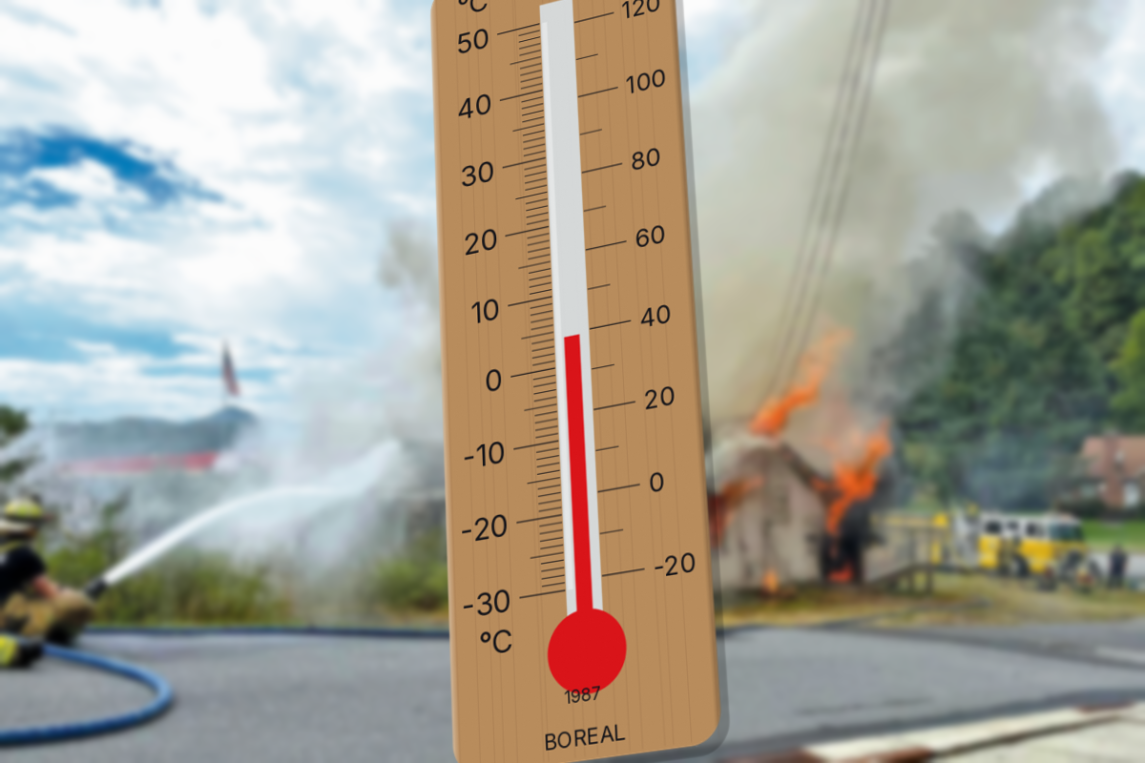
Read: 4,°C
